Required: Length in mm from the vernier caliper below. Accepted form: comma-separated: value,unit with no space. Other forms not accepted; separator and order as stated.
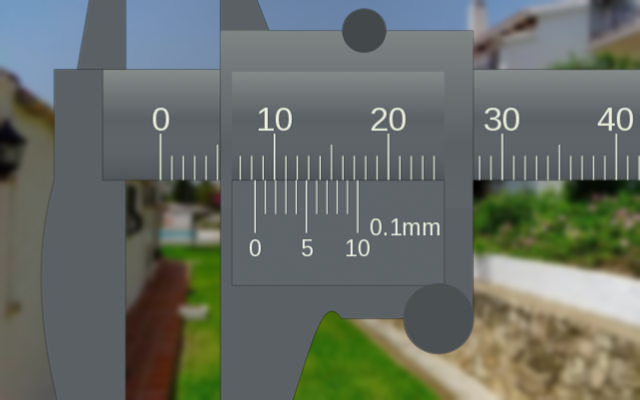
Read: 8.3,mm
